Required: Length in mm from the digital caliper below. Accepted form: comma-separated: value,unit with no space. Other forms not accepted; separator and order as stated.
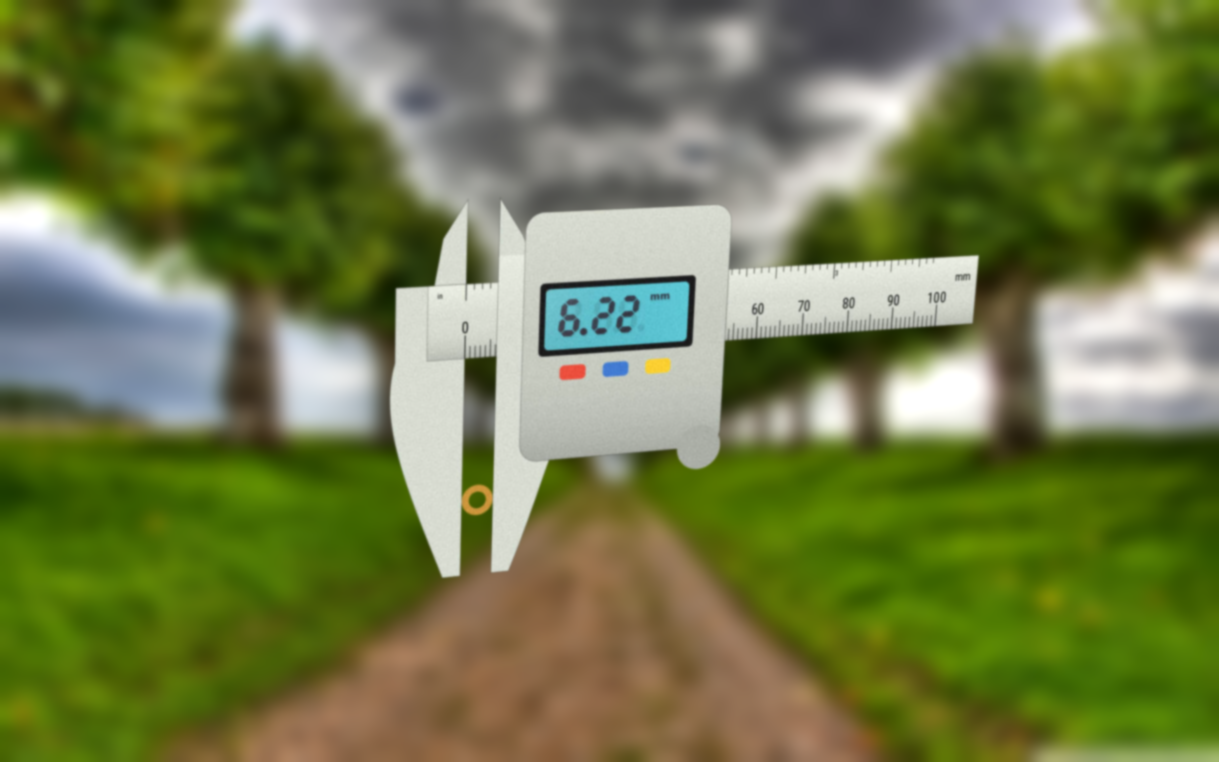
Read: 6.22,mm
